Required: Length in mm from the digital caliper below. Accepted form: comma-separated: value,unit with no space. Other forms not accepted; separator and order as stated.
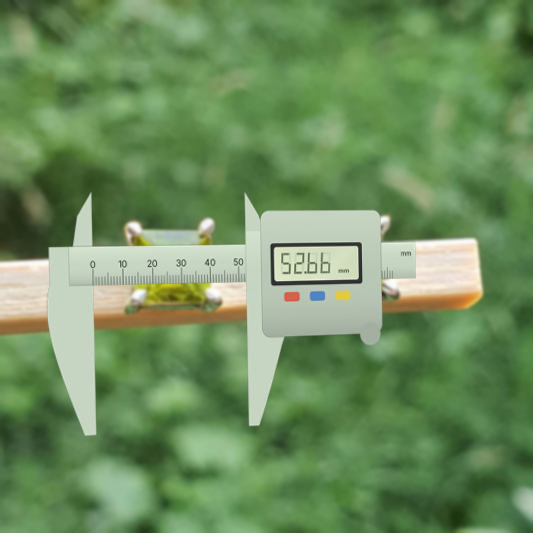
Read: 52.66,mm
